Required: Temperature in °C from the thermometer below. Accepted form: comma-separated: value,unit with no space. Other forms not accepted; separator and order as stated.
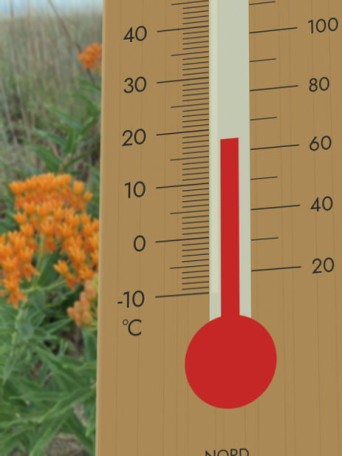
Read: 18,°C
